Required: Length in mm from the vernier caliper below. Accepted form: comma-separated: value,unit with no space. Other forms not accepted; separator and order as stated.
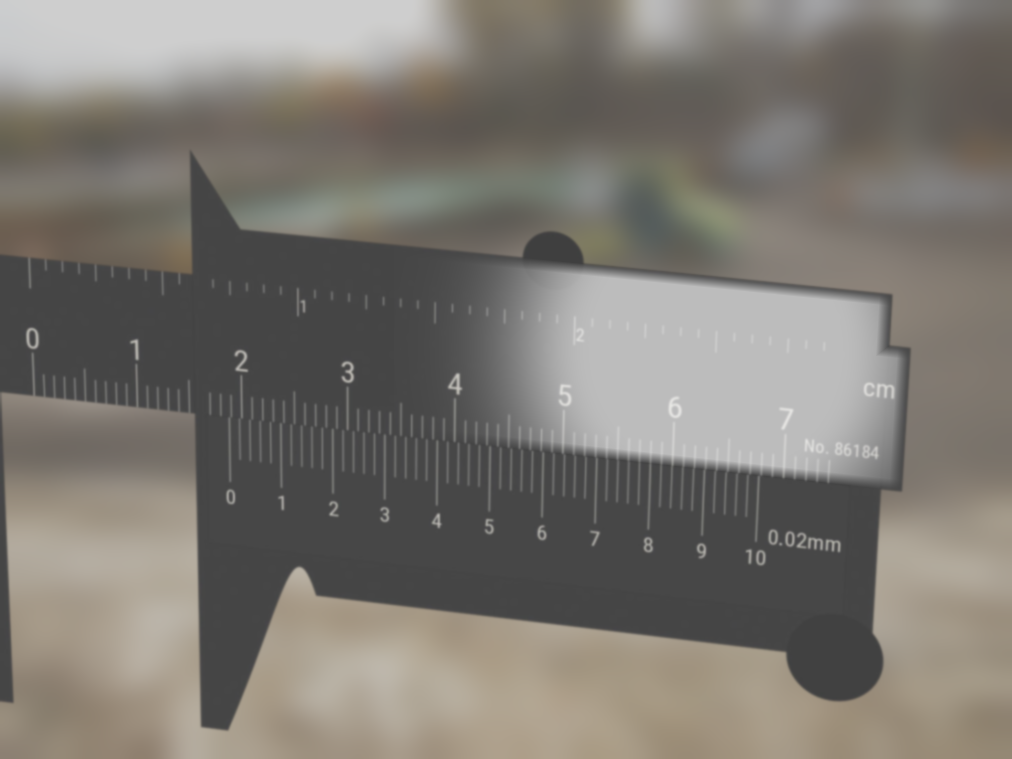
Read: 18.8,mm
